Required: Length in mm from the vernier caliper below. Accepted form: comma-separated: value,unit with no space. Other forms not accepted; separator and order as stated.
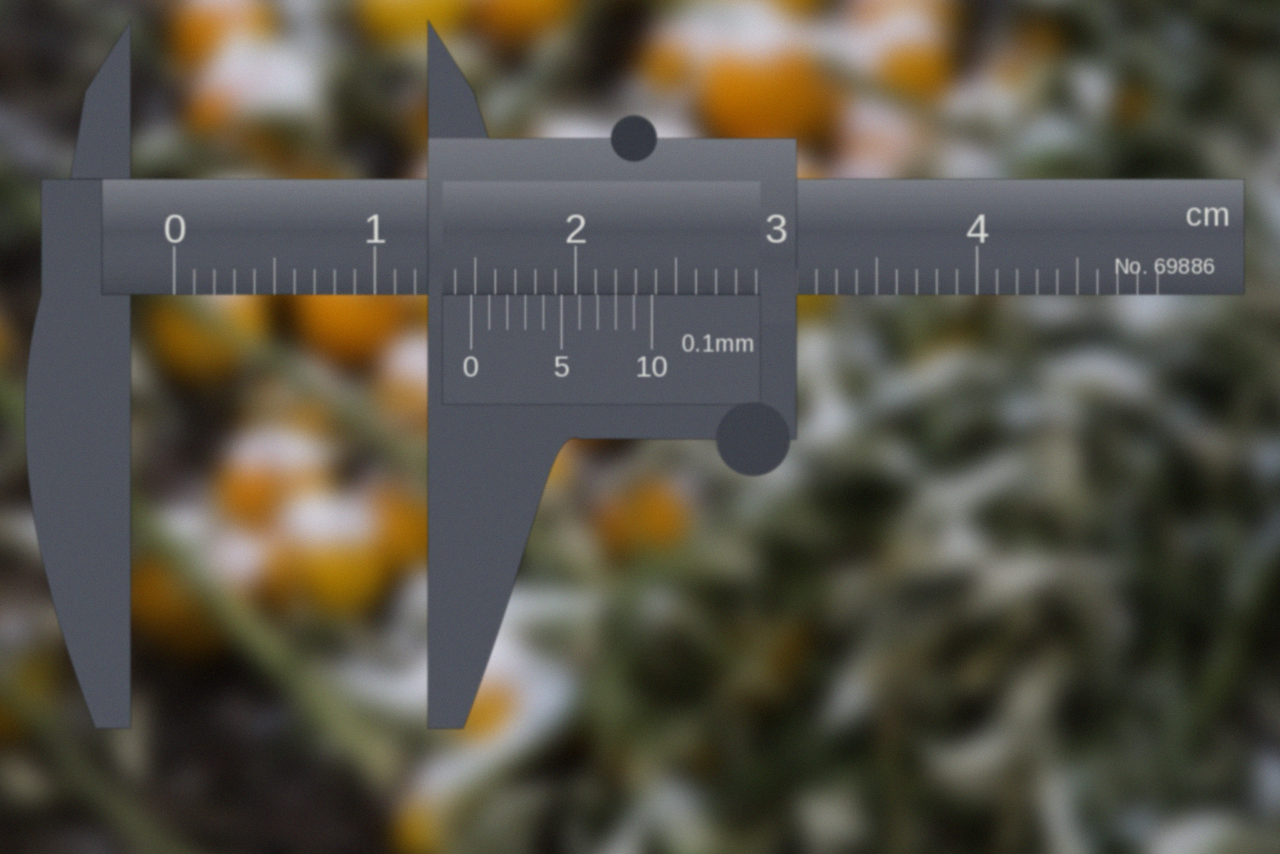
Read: 14.8,mm
